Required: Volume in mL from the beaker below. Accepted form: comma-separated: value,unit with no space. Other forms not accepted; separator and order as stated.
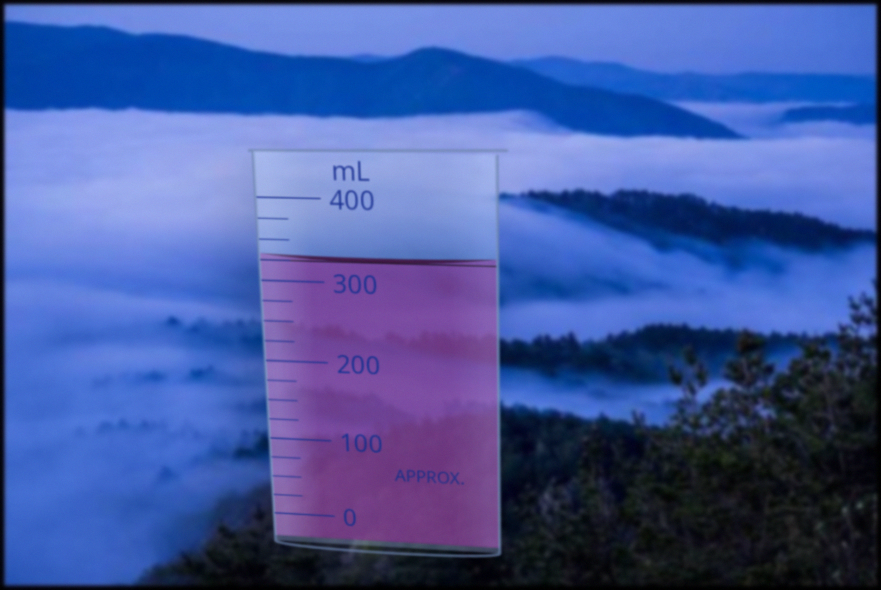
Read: 325,mL
